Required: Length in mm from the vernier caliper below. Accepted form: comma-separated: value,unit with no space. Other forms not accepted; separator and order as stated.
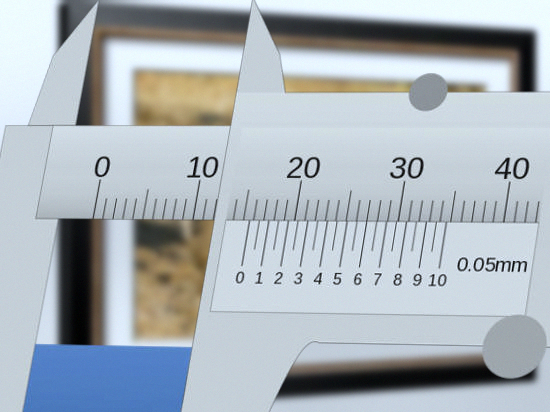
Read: 15.6,mm
